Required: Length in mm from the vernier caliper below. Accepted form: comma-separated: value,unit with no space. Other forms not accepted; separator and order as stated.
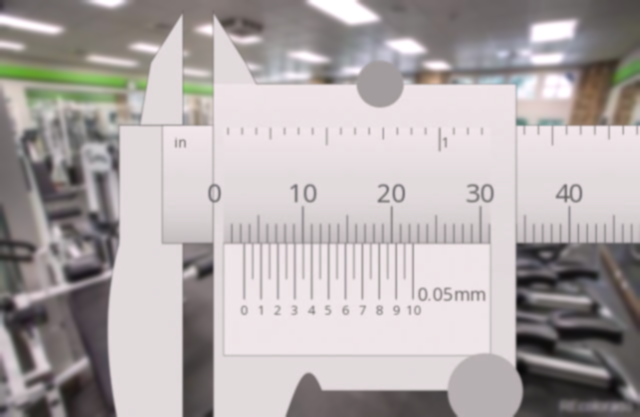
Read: 3.4,mm
